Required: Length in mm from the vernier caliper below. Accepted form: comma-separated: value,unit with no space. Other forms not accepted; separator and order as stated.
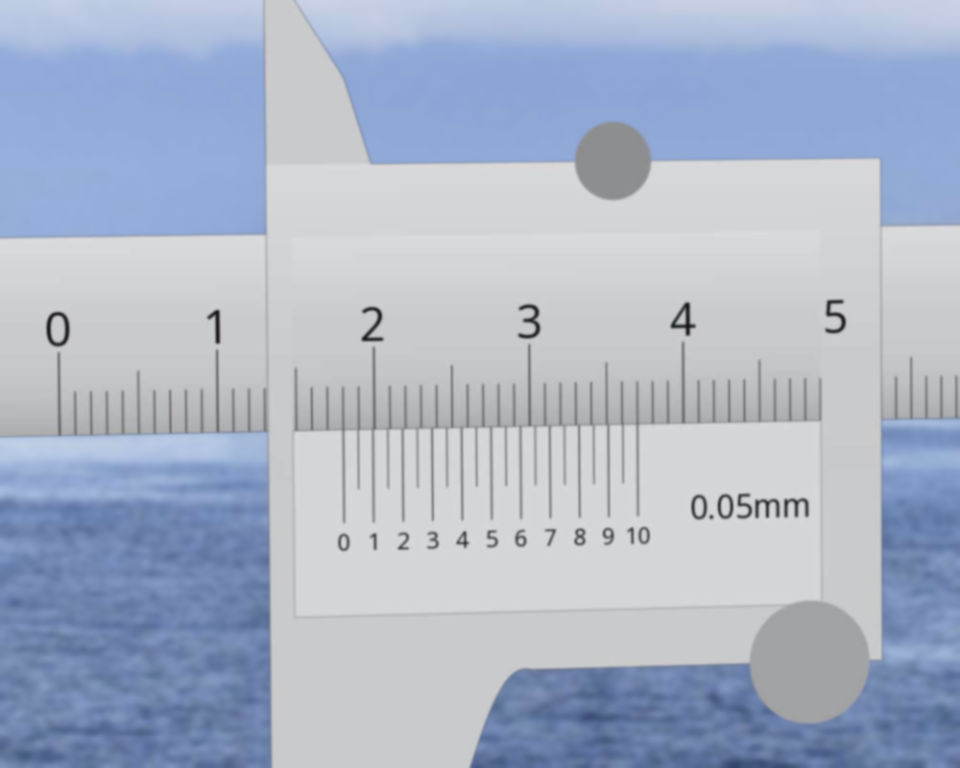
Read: 18.0,mm
